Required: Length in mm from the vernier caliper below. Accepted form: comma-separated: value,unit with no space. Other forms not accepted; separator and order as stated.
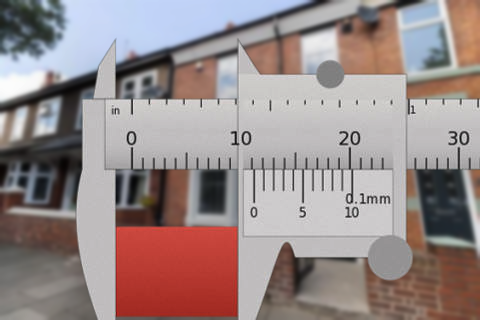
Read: 11.2,mm
